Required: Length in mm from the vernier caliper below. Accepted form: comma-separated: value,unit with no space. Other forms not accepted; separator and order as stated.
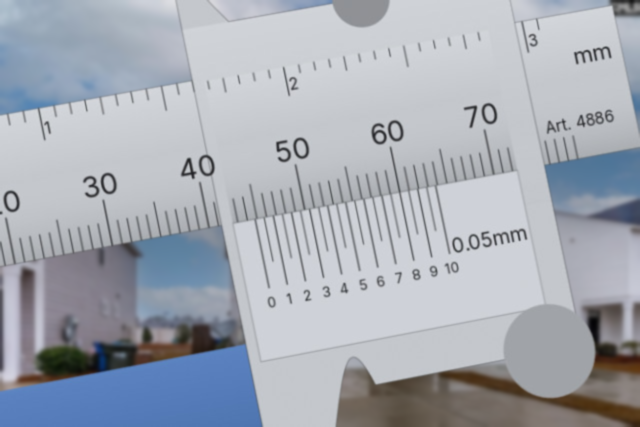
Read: 44.8,mm
